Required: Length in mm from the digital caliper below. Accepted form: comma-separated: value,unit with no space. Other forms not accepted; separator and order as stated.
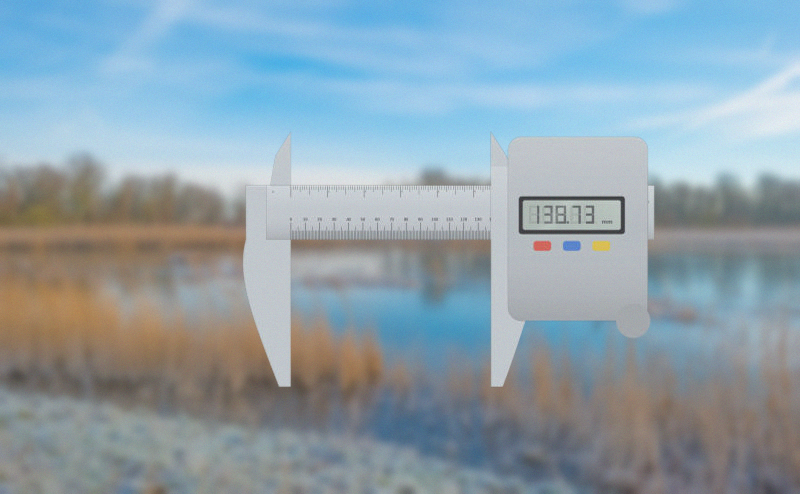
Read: 138.73,mm
